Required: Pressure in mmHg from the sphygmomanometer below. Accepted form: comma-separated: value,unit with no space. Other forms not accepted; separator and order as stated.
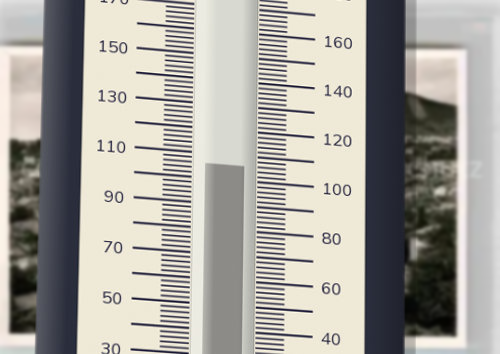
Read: 106,mmHg
